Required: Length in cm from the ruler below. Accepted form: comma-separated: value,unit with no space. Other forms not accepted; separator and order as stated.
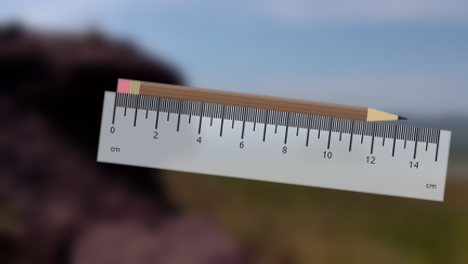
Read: 13.5,cm
